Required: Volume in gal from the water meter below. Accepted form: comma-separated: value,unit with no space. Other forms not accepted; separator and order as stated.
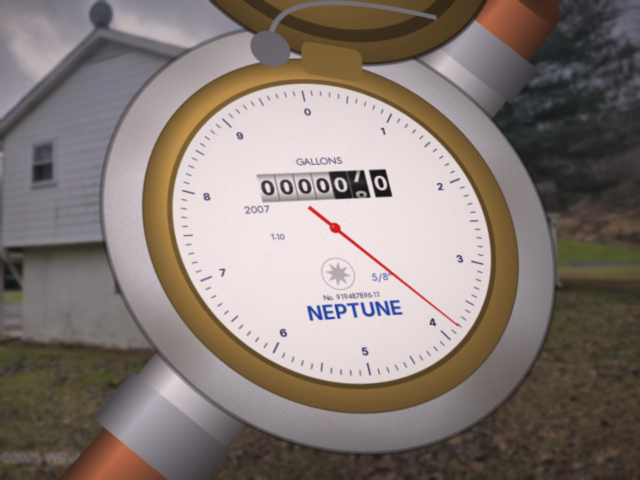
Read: 73.8,gal
